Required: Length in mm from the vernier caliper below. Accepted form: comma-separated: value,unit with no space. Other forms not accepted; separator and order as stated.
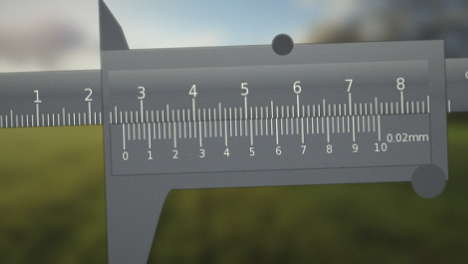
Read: 26.4,mm
